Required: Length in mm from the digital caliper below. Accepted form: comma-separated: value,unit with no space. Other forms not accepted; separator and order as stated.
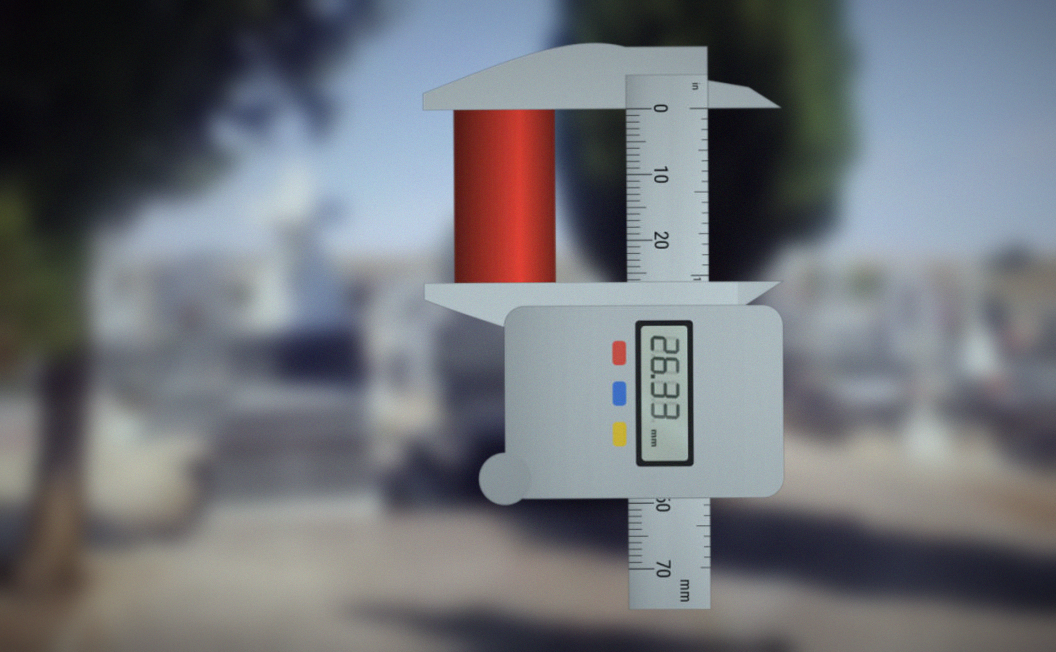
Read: 26.33,mm
